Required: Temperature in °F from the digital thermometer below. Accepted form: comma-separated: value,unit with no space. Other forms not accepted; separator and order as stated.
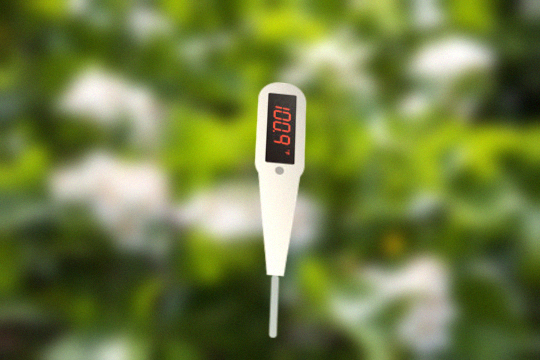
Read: 100.9,°F
